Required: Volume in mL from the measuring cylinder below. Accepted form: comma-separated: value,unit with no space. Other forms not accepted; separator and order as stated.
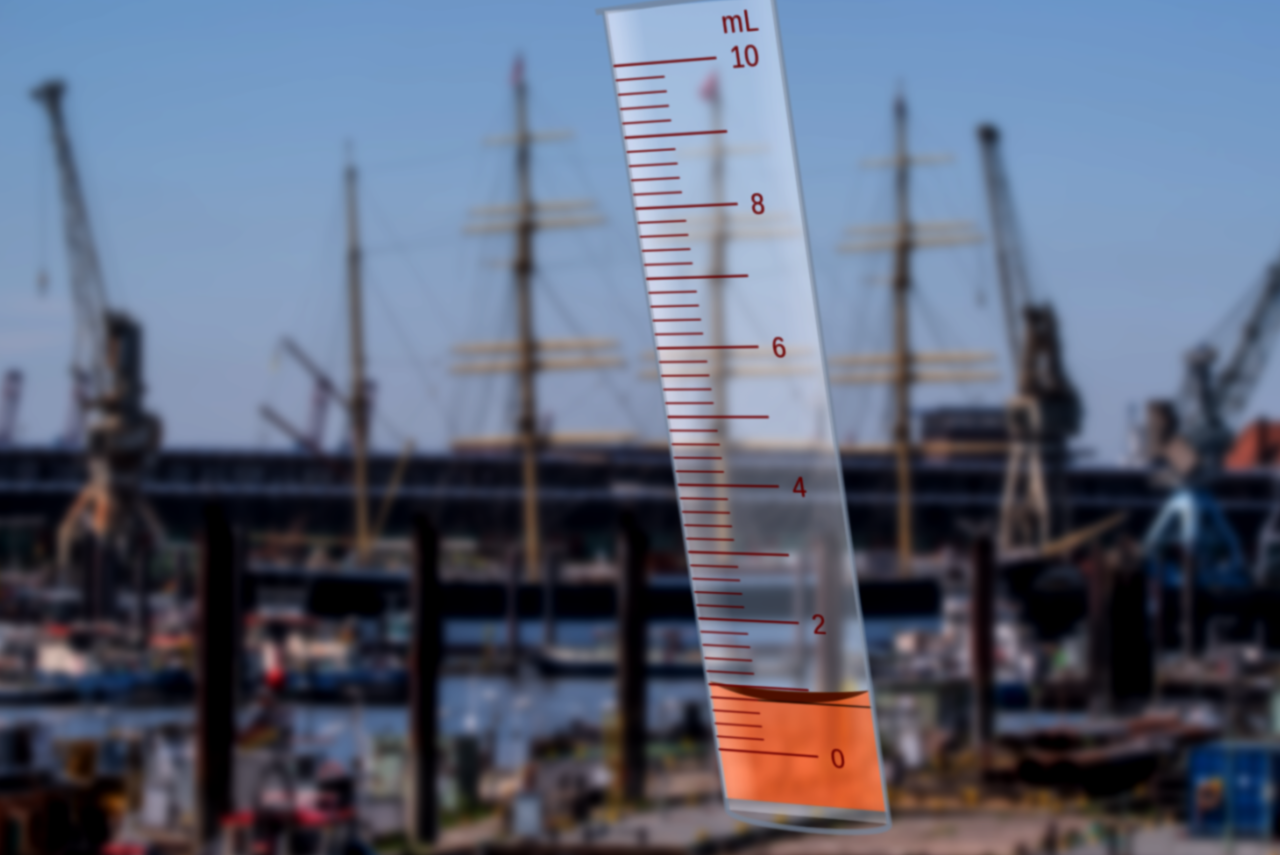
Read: 0.8,mL
